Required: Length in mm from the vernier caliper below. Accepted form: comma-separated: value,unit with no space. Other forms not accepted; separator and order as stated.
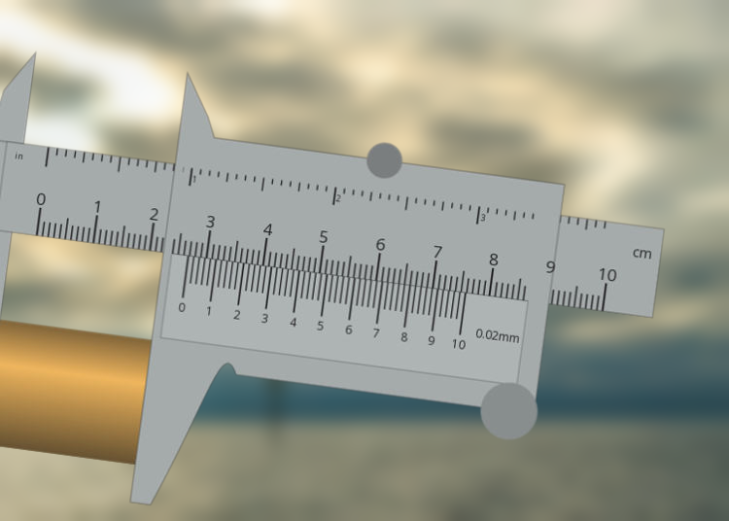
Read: 26.8,mm
